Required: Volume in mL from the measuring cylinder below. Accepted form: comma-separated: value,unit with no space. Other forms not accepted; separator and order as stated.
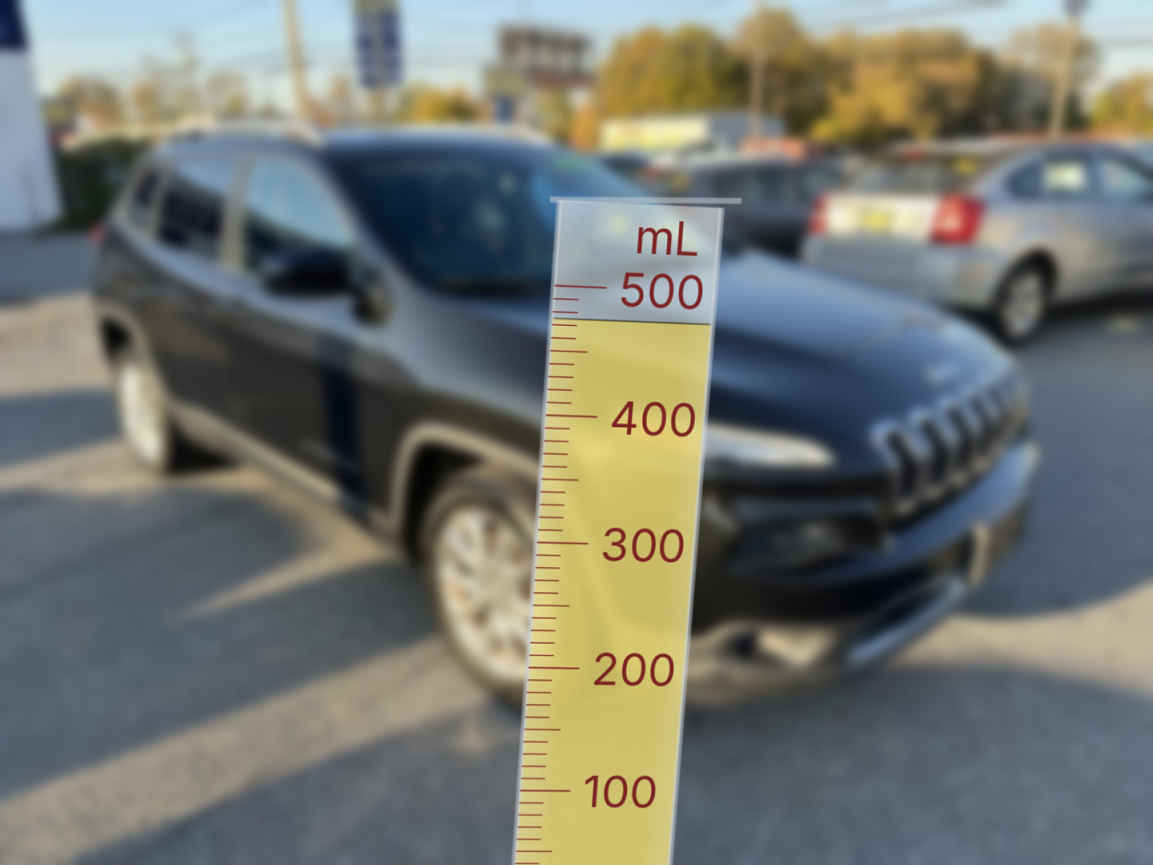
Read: 475,mL
